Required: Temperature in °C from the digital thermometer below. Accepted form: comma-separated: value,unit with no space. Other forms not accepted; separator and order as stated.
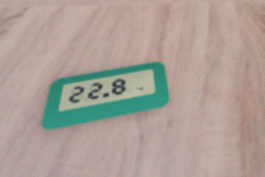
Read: 22.8,°C
